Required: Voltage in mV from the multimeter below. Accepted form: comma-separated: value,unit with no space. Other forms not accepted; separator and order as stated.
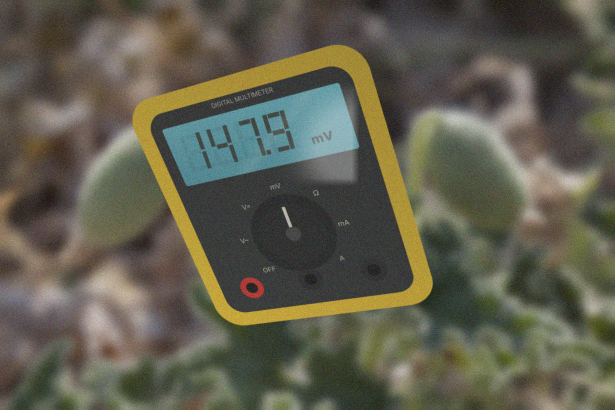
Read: 147.9,mV
